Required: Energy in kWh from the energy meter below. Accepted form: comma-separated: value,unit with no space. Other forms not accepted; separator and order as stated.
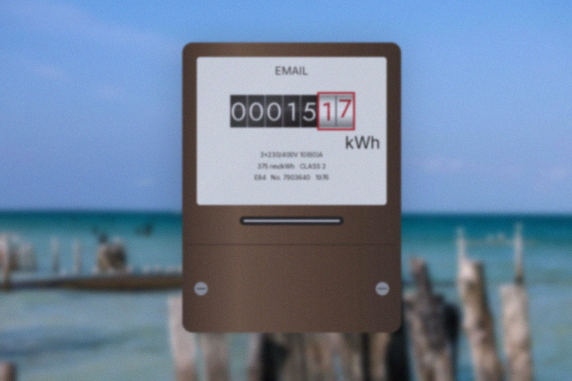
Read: 15.17,kWh
